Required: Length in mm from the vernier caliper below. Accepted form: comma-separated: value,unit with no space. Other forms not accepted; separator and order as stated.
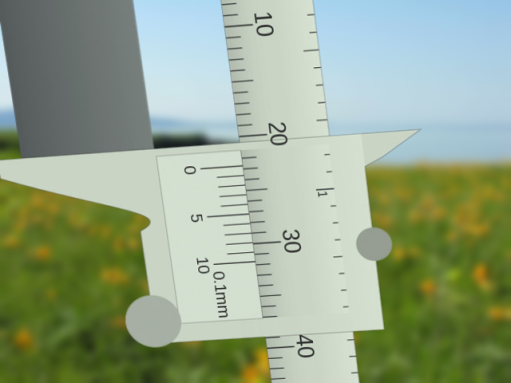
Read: 22.7,mm
